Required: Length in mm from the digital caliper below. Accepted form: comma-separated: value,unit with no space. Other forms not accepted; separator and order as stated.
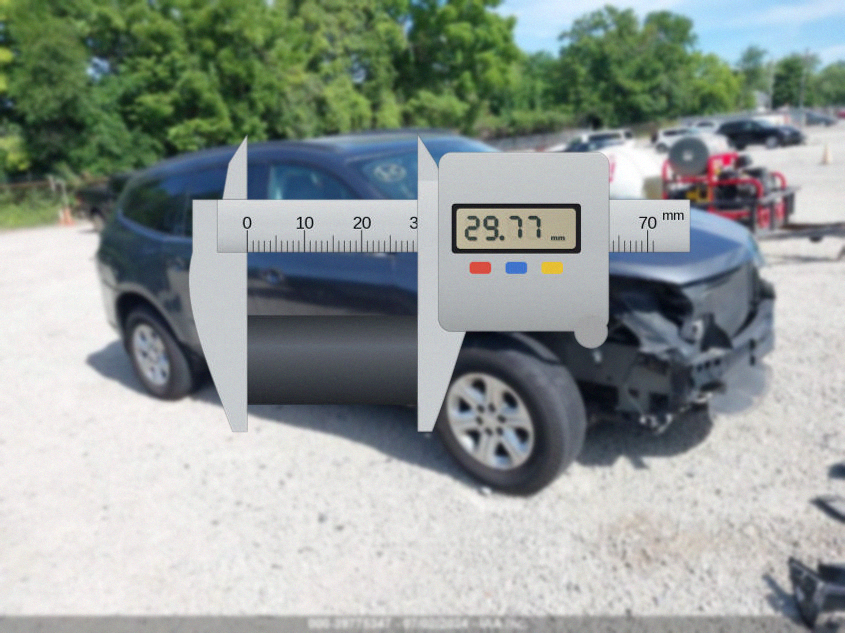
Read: 29.77,mm
